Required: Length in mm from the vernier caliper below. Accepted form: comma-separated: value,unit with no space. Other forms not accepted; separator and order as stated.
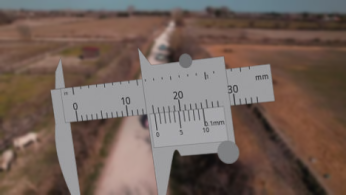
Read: 15.2,mm
